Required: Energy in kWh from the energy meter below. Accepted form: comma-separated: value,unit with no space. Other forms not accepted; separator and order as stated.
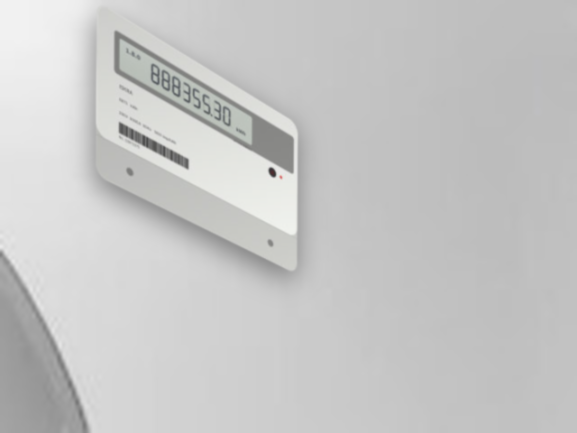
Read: 888355.30,kWh
